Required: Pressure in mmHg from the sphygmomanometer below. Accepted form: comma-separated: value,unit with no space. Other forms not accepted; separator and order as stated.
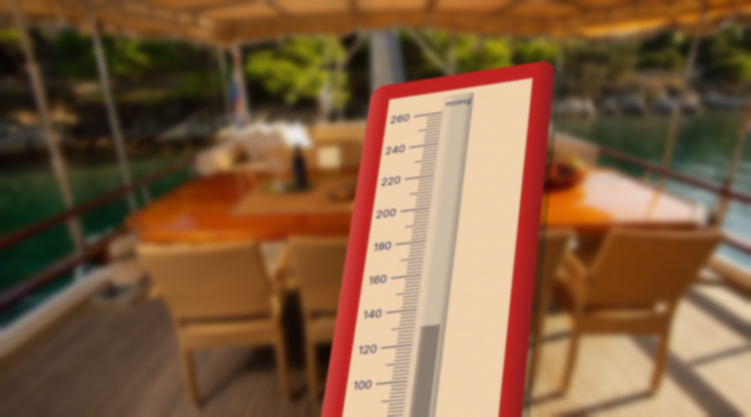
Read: 130,mmHg
